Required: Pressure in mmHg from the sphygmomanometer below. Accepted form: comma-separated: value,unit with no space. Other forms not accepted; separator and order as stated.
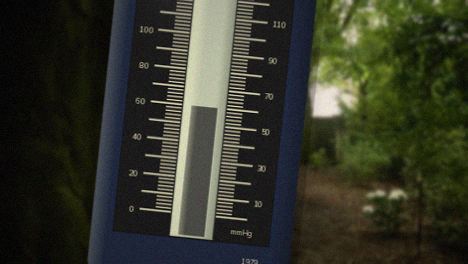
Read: 60,mmHg
